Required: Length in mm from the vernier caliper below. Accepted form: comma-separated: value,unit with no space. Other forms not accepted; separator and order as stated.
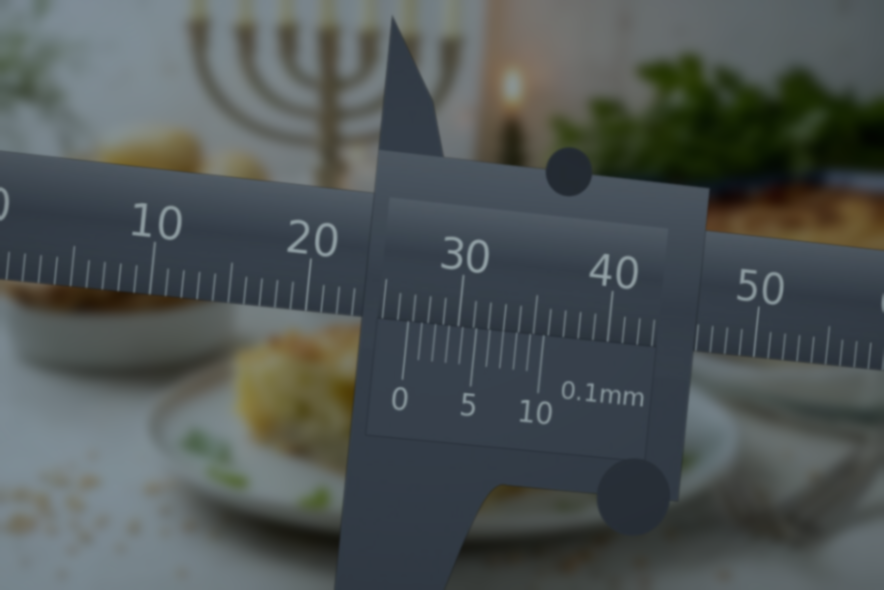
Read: 26.7,mm
